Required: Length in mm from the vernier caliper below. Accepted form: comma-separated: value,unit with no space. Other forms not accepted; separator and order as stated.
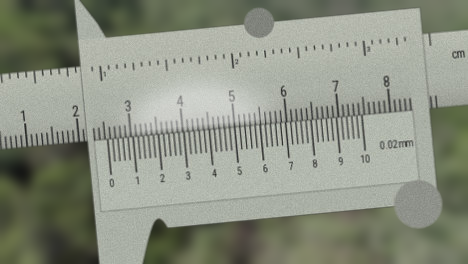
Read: 25.5,mm
